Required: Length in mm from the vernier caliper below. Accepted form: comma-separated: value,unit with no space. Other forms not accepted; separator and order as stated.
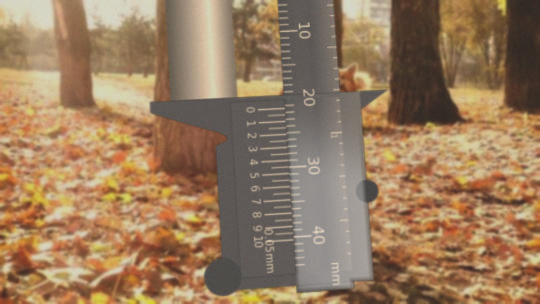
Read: 21.4,mm
